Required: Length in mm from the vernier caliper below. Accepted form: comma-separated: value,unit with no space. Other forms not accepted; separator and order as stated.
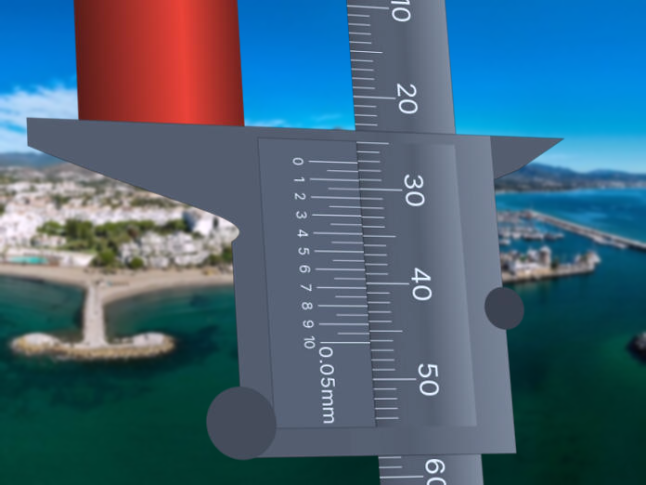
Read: 27.2,mm
